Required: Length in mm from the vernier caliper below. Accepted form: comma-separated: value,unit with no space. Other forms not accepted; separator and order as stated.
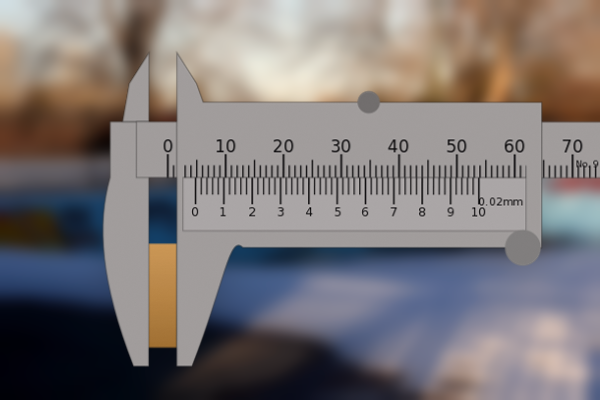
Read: 4.8,mm
